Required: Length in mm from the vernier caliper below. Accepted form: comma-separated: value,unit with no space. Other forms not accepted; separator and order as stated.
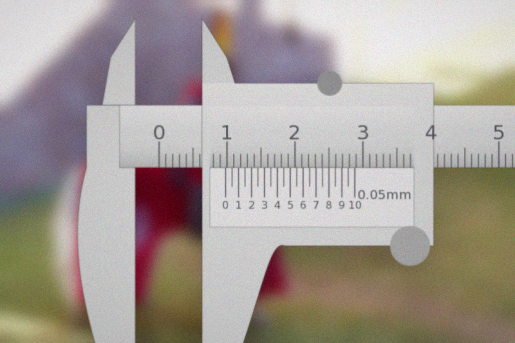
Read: 9.8,mm
